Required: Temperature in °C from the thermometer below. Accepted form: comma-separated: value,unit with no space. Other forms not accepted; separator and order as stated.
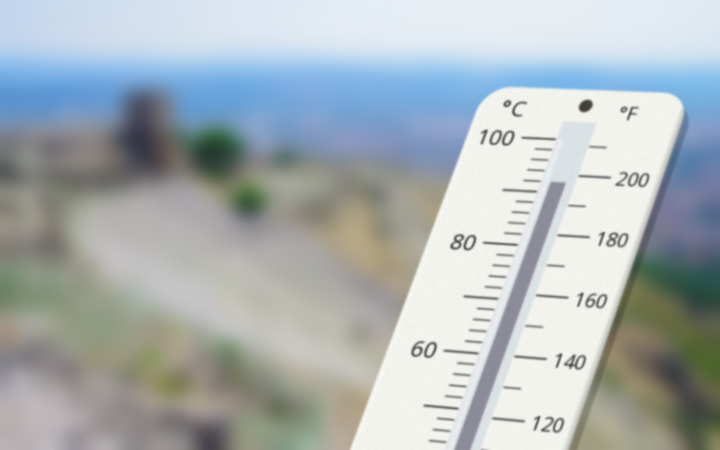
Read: 92,°C
